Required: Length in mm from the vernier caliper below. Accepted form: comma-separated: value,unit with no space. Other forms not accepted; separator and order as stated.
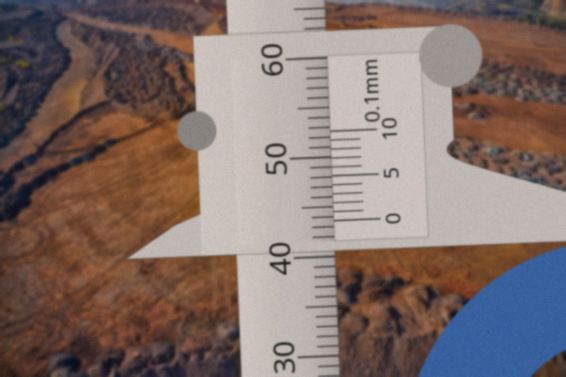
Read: 43.6,mm
